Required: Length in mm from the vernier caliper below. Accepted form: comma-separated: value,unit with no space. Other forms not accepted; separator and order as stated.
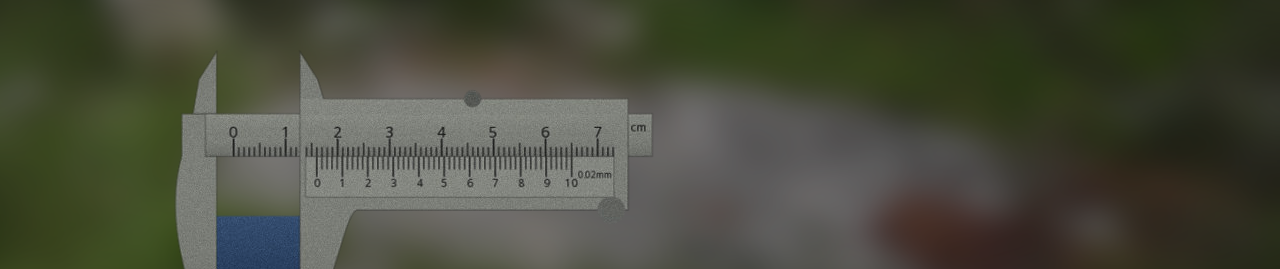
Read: 16.0,mm
